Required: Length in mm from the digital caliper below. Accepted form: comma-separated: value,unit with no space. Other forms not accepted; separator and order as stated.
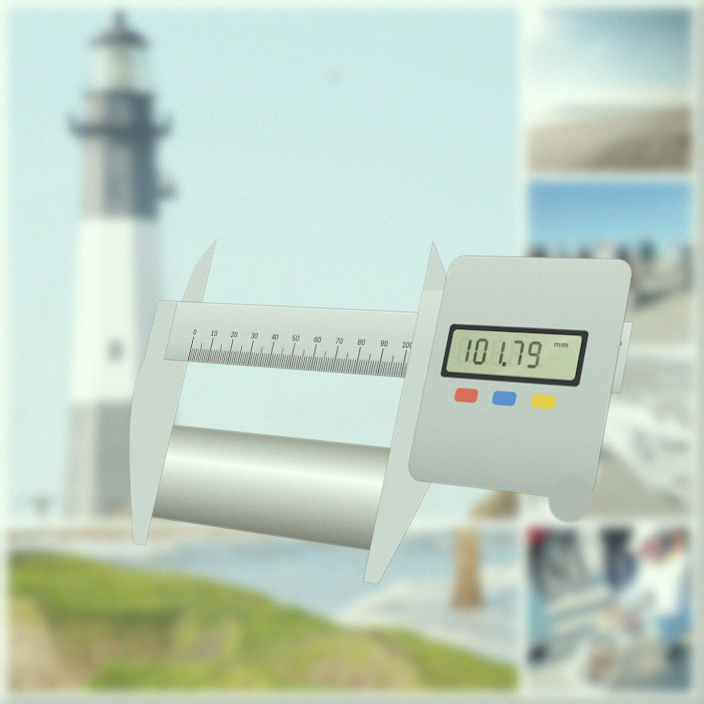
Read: 101.79,mm
